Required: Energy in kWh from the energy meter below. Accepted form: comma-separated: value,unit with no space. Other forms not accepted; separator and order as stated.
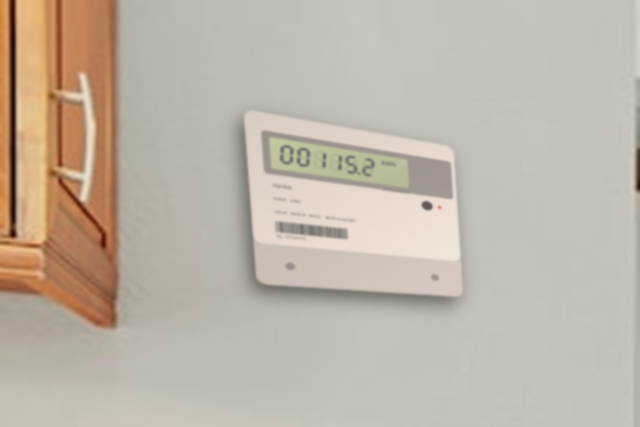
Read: 115.2,kWh
